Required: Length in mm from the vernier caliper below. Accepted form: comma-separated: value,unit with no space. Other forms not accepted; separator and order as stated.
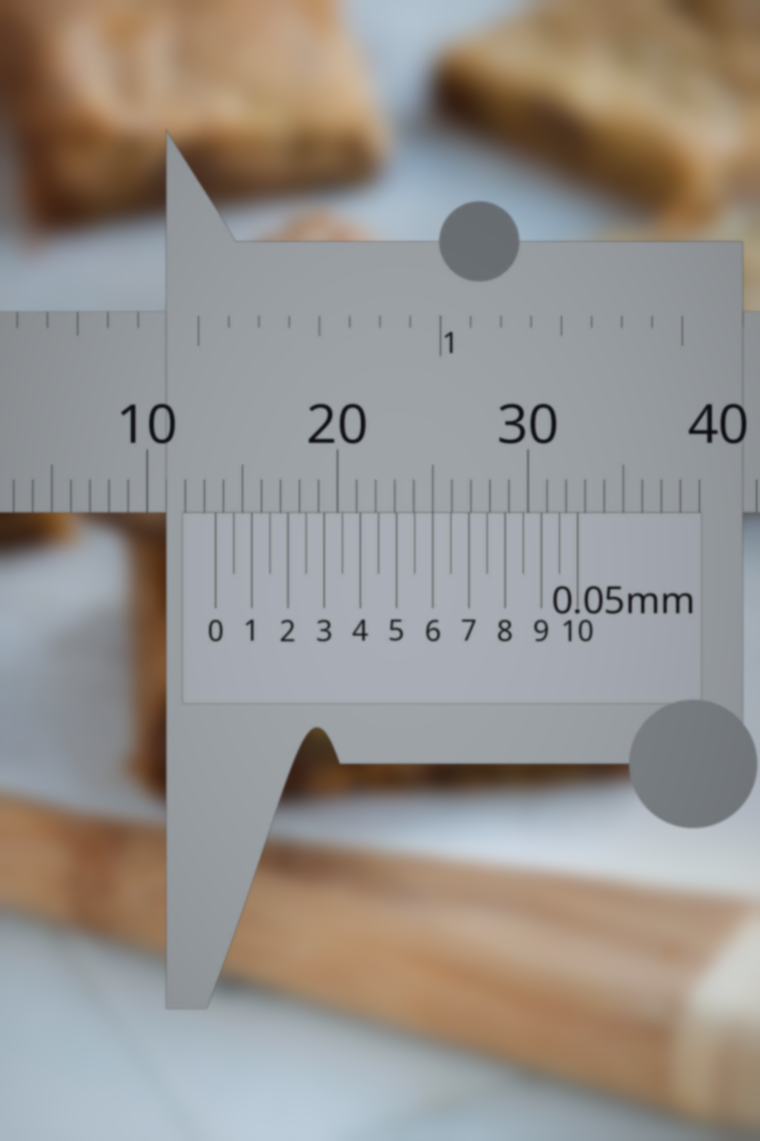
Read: 13.6,mm
